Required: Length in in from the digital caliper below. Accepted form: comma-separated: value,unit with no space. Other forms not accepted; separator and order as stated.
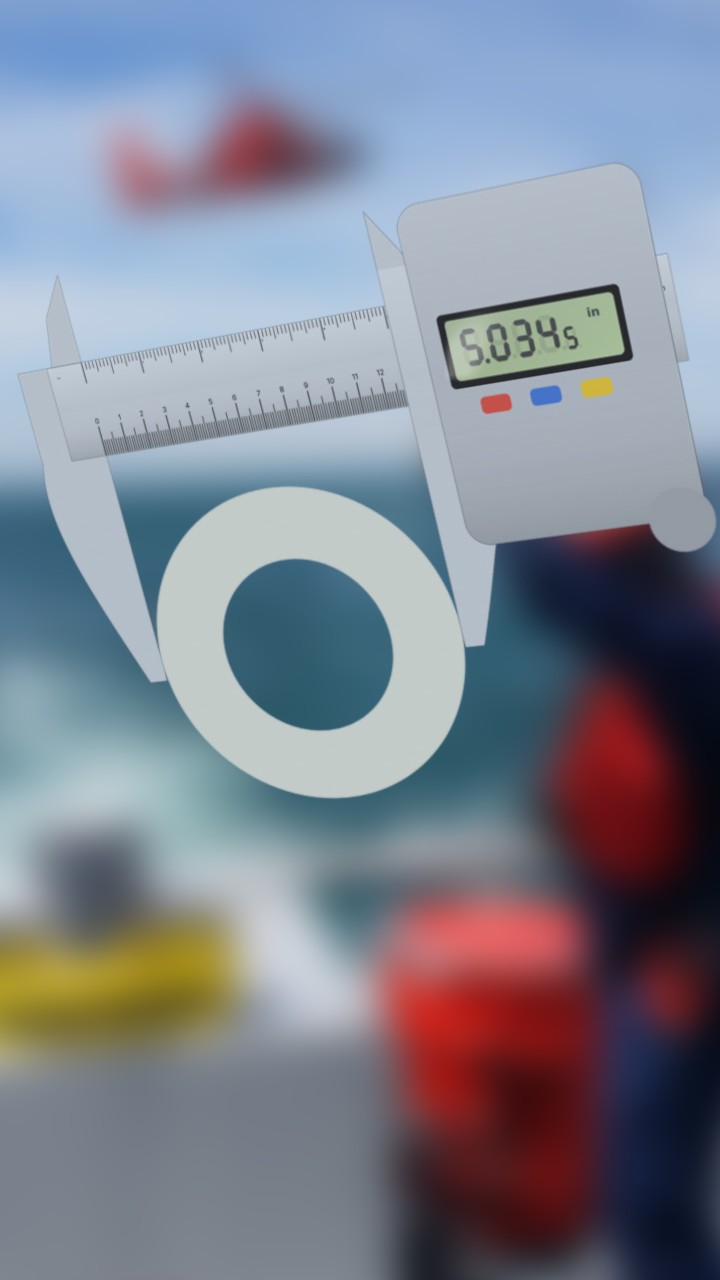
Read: 5.0345,in
